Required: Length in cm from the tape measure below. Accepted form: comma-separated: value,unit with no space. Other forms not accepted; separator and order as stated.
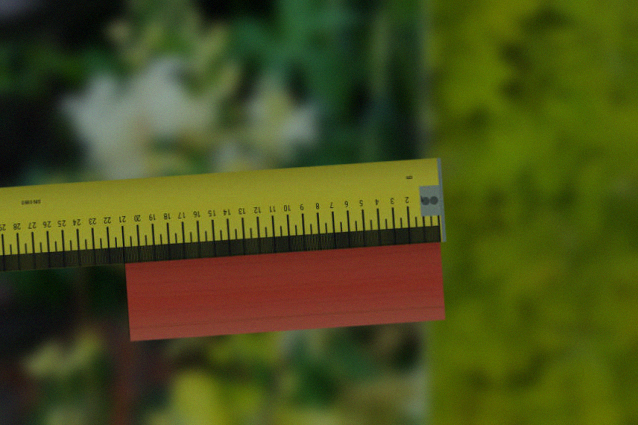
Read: 21,cm
